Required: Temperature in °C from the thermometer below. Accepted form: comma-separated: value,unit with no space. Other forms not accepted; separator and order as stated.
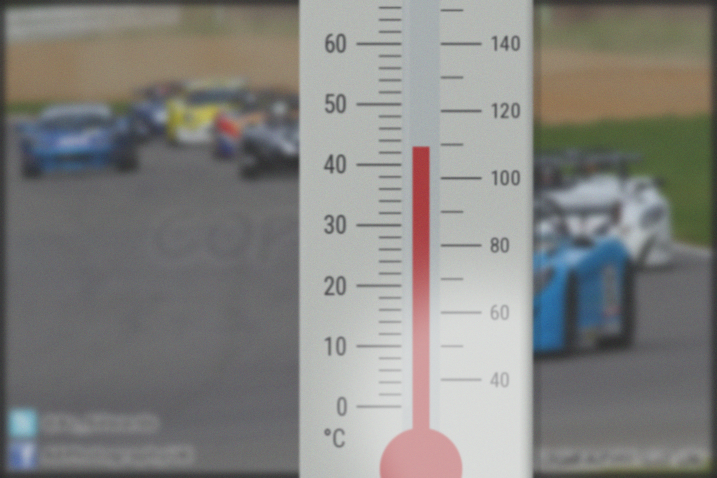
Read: 43,°C
